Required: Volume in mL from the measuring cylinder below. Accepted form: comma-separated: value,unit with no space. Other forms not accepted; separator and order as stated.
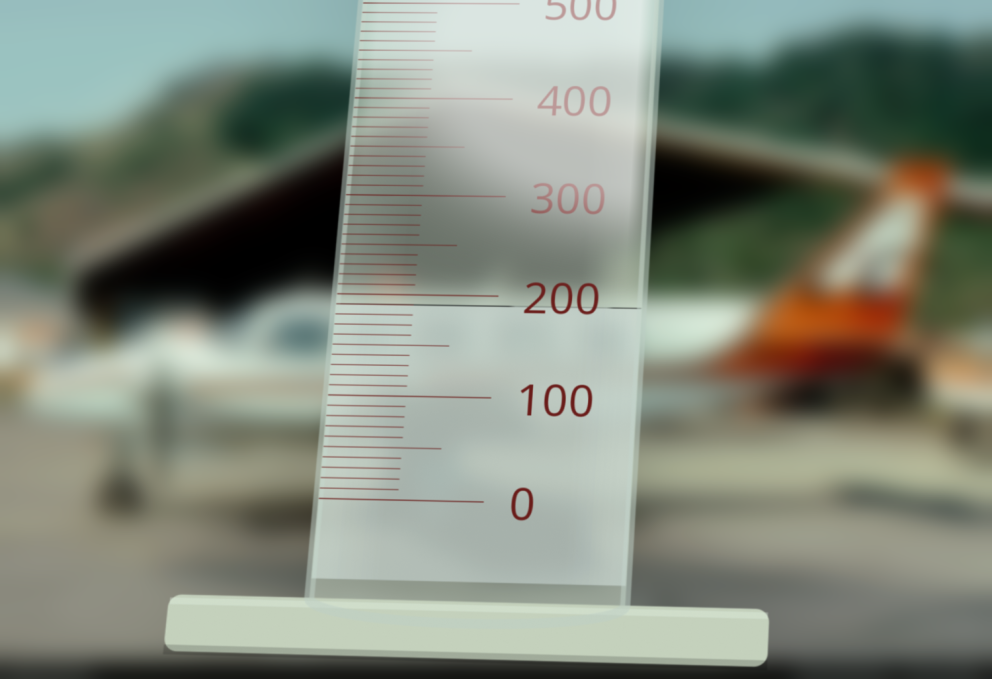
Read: 190,mL
